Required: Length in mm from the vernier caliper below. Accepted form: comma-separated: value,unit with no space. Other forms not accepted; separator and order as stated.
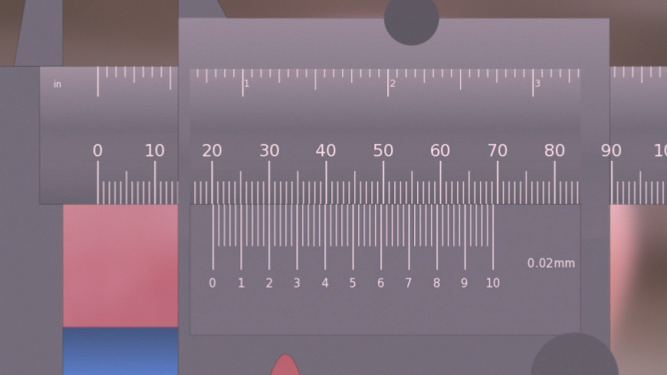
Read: 20.2,mm
